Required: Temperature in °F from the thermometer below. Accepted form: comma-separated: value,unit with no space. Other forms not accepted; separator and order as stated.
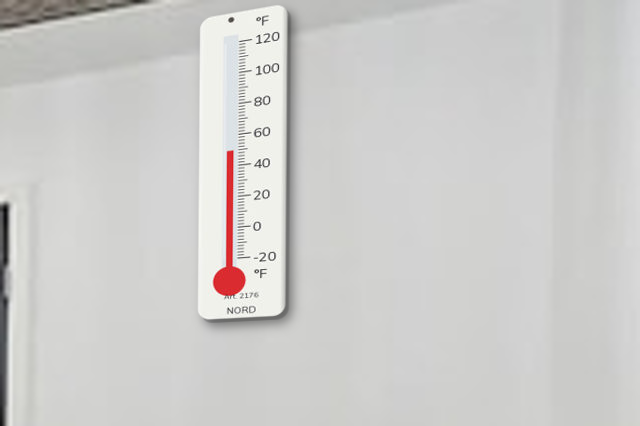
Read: 50,°F
